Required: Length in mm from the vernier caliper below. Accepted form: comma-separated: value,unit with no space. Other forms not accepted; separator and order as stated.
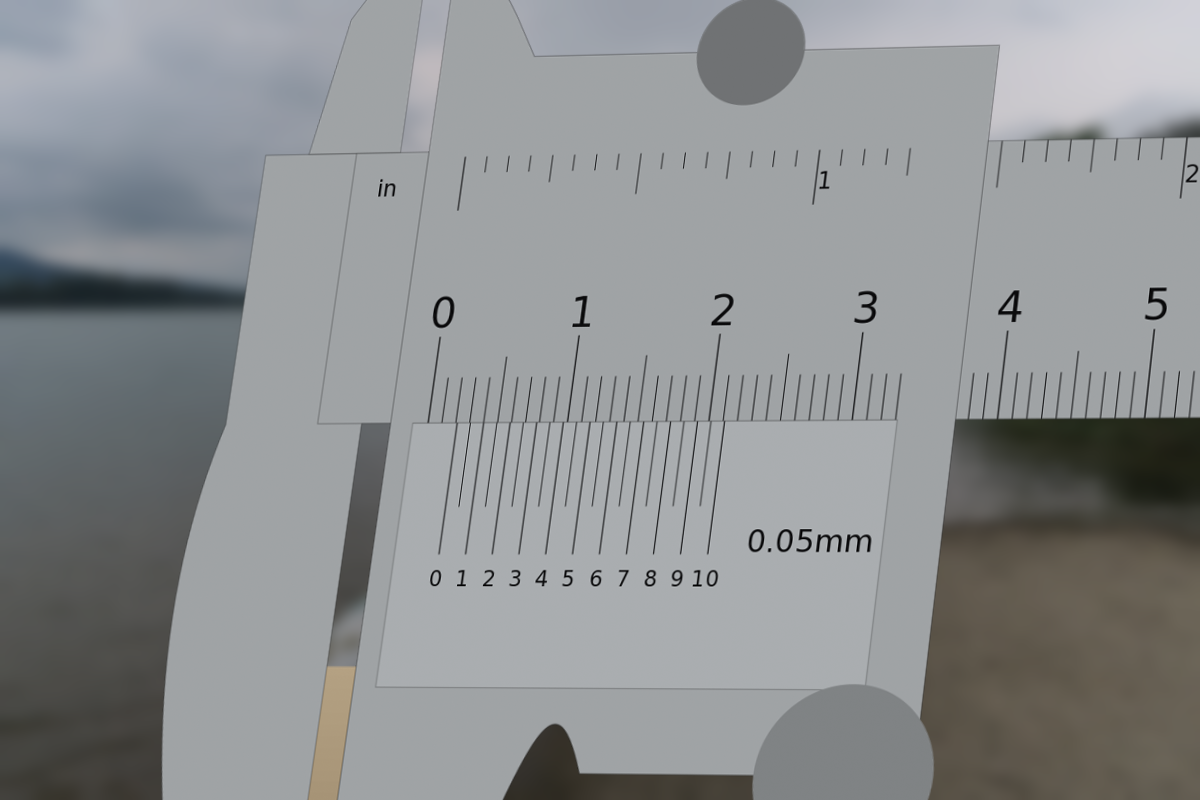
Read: 2.1,mm
